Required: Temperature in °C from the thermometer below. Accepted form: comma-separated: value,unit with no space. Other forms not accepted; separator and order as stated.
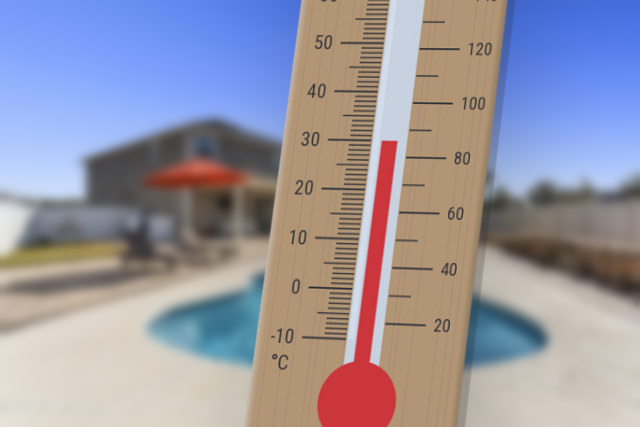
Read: 30,°C
